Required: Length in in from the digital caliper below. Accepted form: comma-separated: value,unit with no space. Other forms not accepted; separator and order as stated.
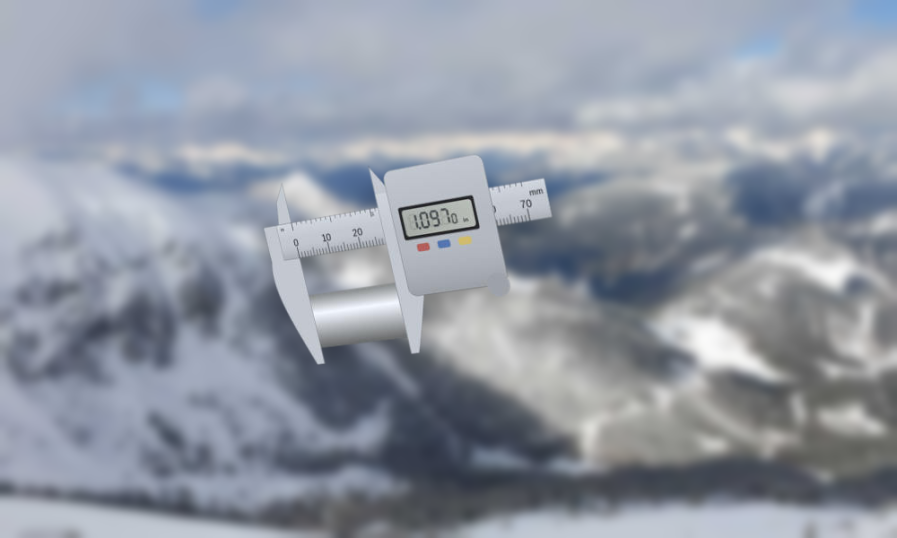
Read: 1.0970,in
